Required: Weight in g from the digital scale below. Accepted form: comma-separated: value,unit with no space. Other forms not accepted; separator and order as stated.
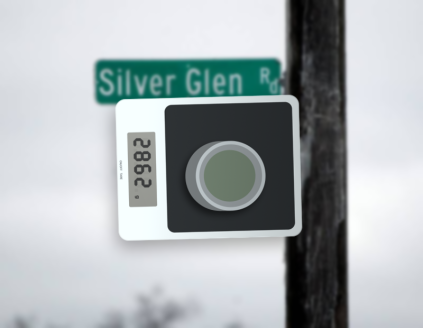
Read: 2862,g
